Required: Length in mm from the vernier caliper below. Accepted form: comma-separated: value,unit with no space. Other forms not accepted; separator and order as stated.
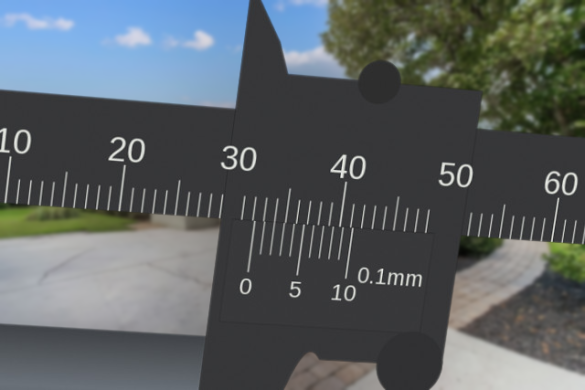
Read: 32.2,mm
